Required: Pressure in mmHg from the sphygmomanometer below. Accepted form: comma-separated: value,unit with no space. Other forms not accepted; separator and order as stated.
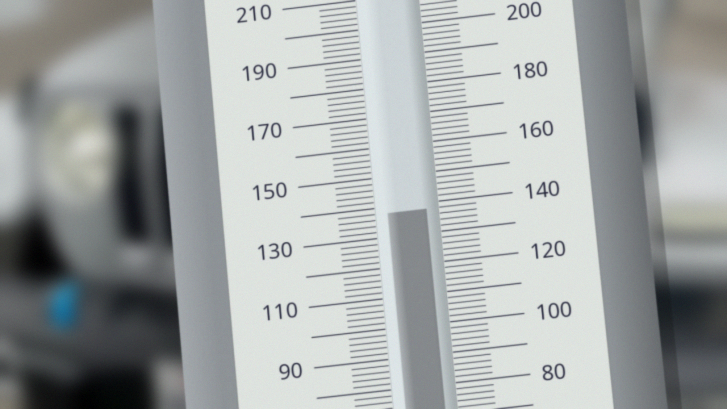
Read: 138,mmHg
